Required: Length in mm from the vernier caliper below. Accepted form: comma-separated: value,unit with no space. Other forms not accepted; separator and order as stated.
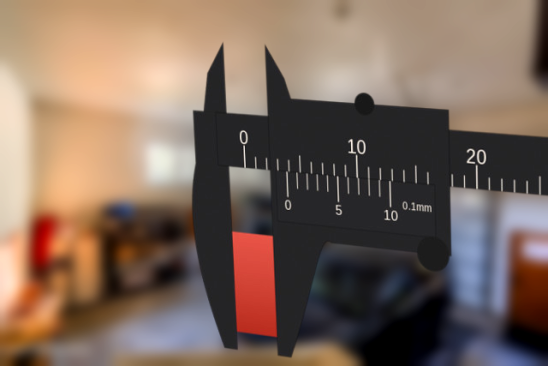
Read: 3.8,mm
